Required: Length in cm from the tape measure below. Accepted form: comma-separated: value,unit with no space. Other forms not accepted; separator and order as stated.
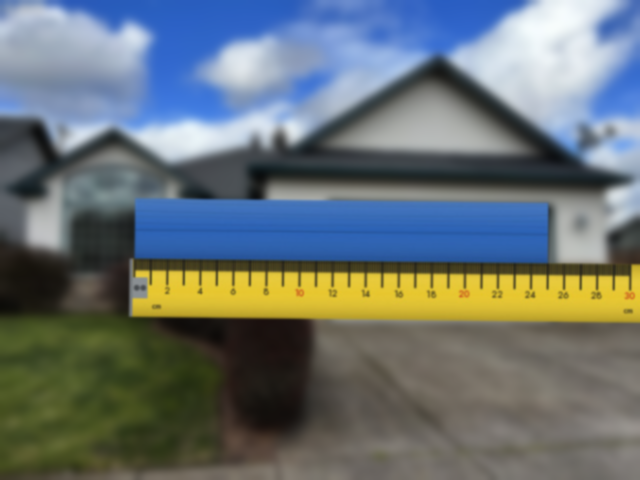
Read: 25,cm
